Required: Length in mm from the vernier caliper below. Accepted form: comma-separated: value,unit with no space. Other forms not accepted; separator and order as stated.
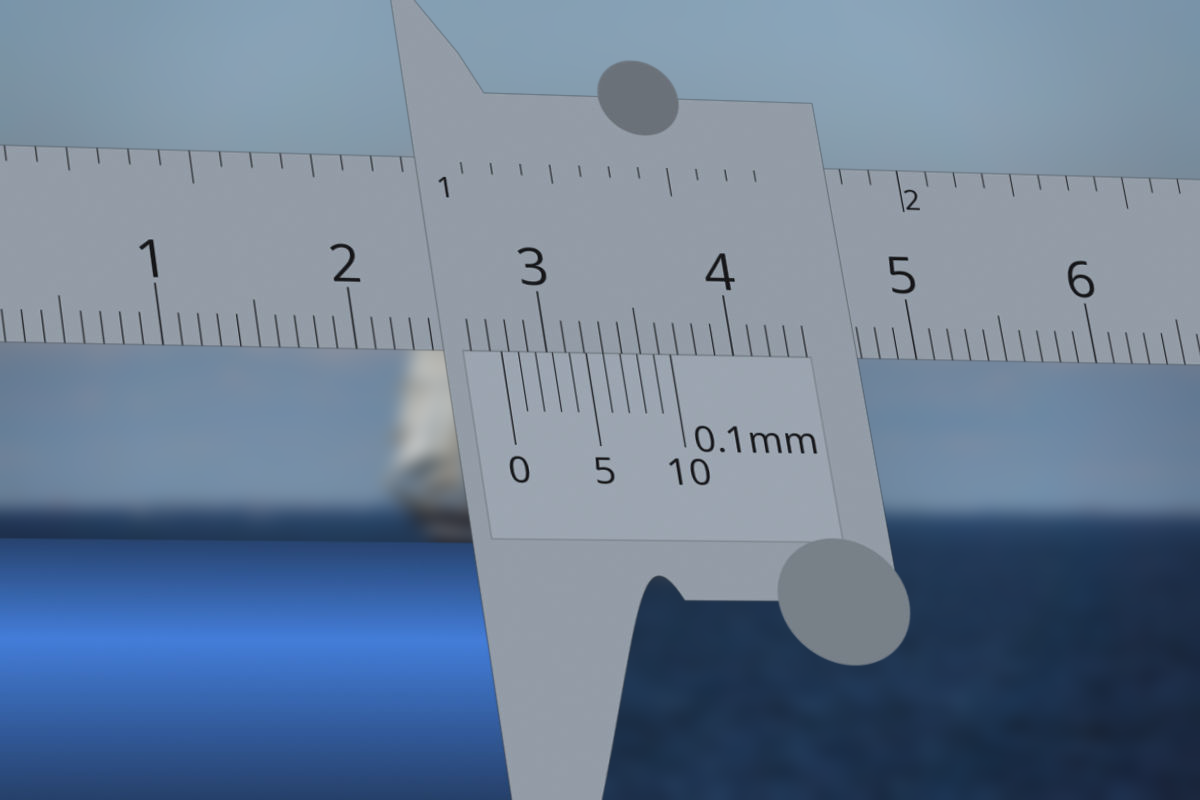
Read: 27.6,mm
